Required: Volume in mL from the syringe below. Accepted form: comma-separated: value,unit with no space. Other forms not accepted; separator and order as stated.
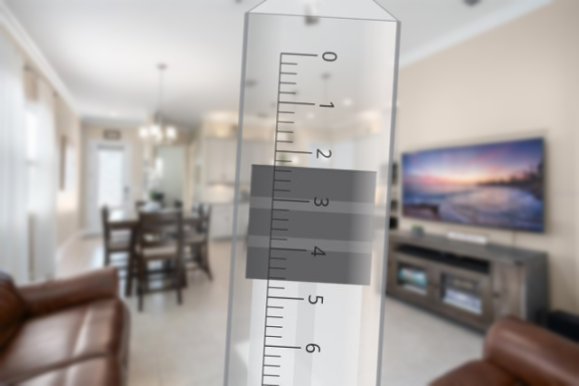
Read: 2.3,mL
